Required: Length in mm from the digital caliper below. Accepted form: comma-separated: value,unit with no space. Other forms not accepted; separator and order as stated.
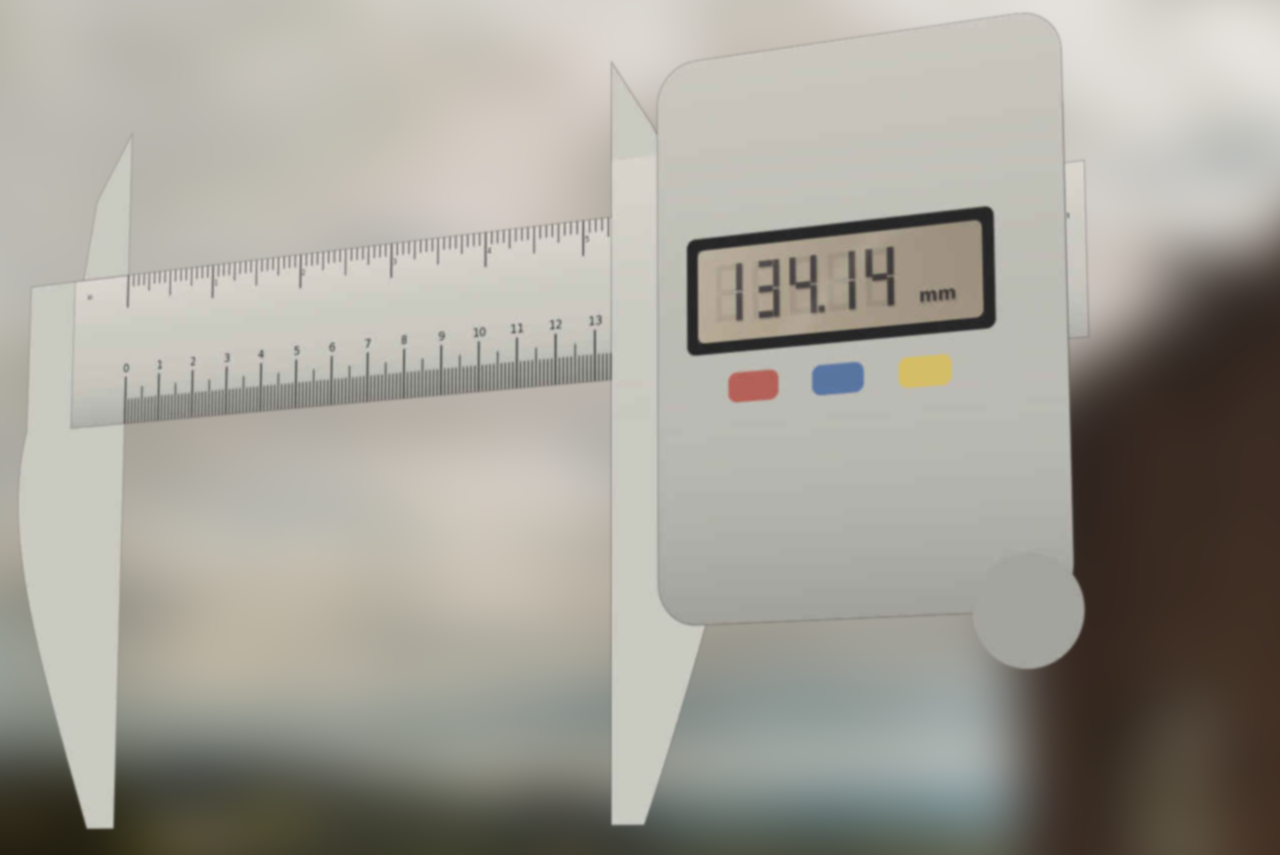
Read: 134.14,mm
